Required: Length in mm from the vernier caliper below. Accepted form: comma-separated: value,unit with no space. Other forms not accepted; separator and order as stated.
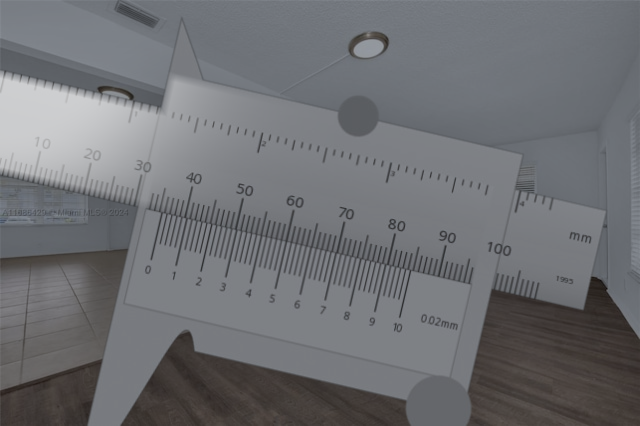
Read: 35.5,mm
